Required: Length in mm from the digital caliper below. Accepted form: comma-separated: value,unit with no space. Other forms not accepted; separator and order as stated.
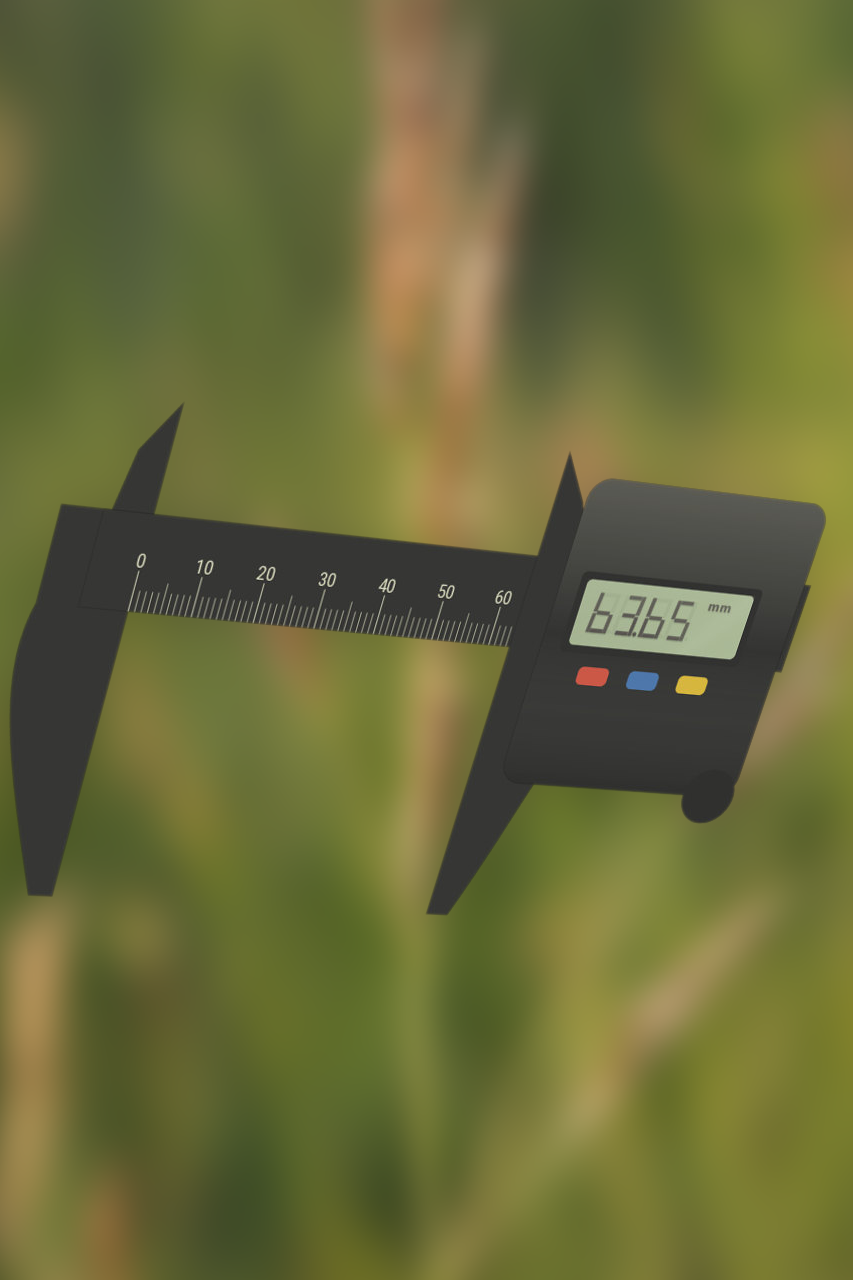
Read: 63.65,mm
